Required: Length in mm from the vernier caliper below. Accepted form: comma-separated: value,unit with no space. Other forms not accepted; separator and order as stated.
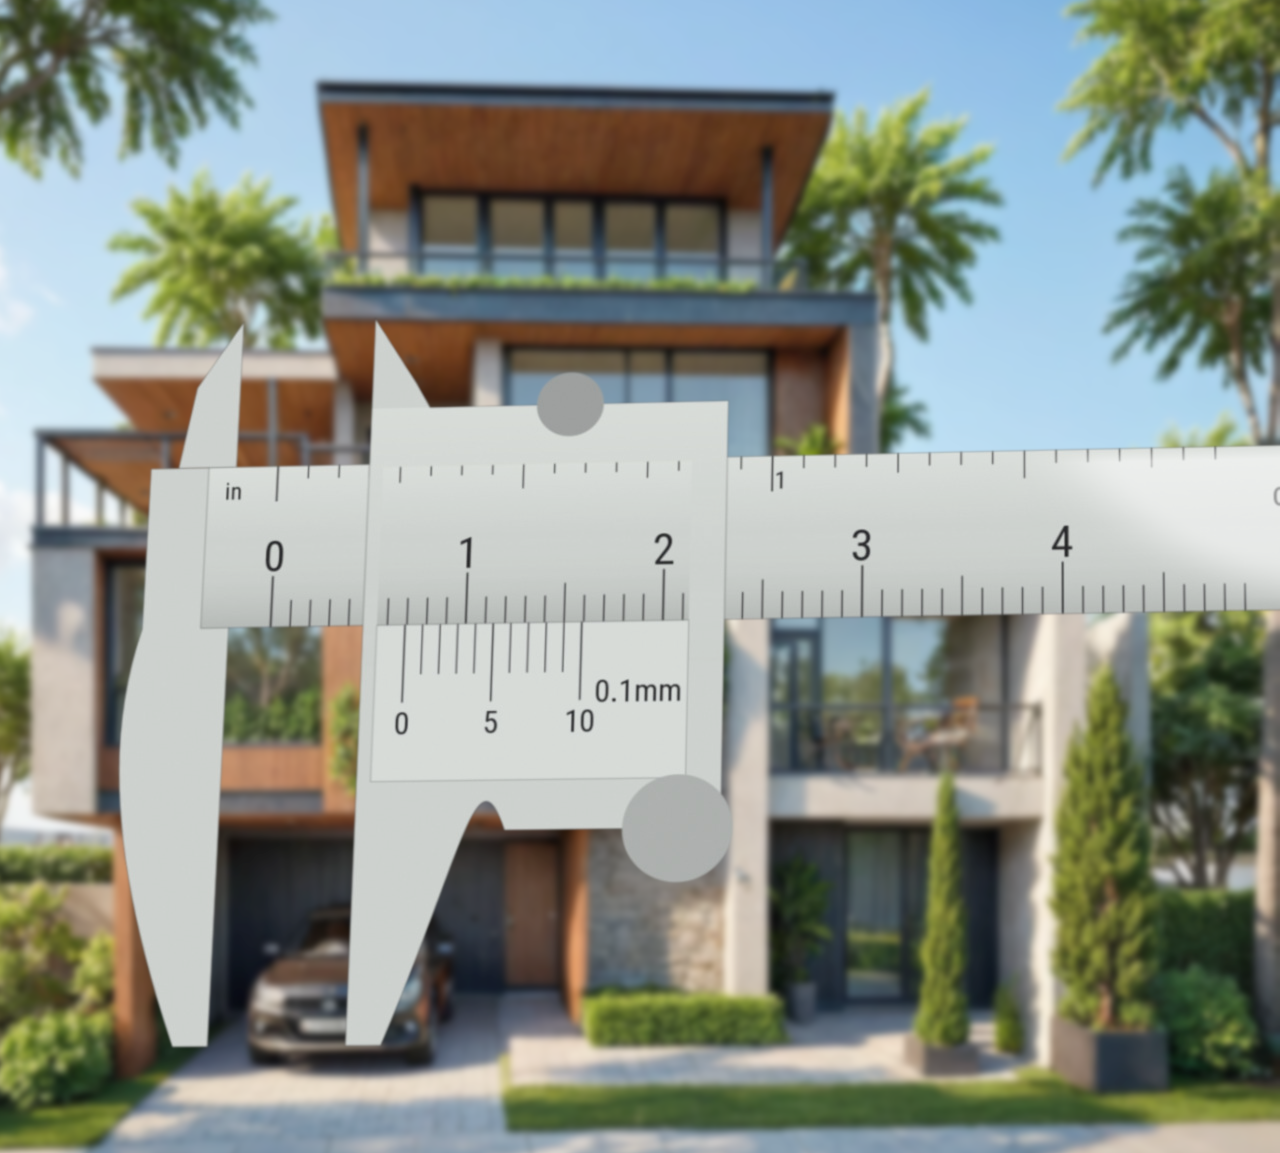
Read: 6.9,mm
